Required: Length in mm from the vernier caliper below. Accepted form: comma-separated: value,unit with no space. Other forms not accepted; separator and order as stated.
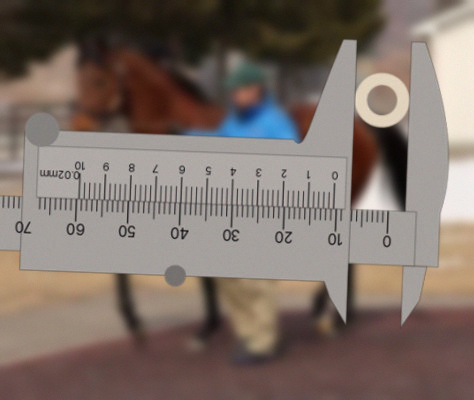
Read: 10.5,mm
